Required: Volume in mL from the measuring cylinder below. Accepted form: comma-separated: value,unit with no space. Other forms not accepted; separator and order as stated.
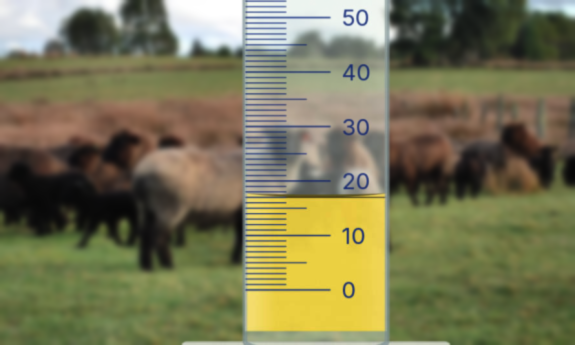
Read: 17,mL
